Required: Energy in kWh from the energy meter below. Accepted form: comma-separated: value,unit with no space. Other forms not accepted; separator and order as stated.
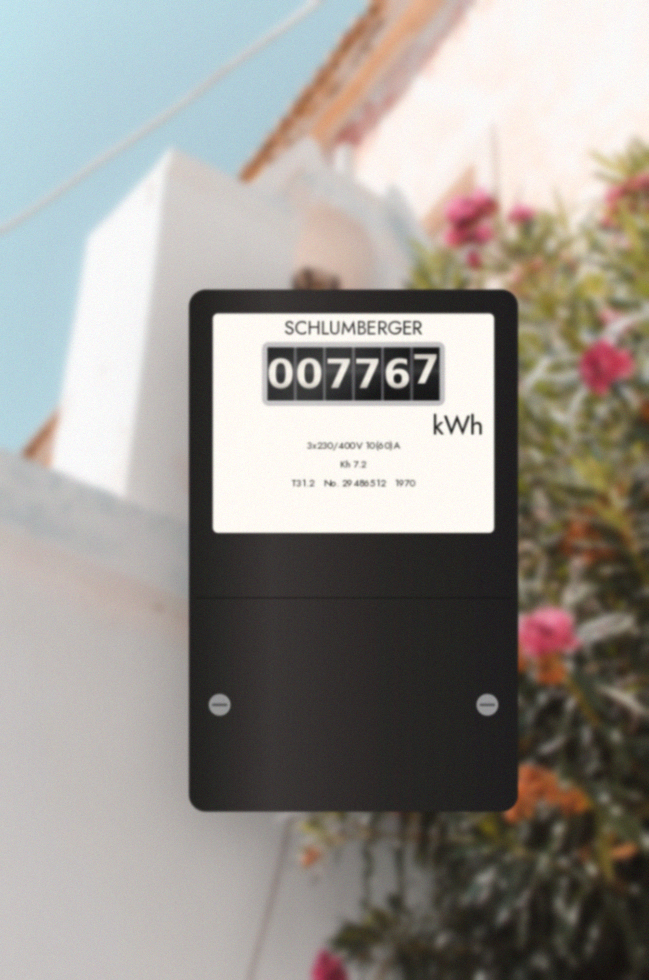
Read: 7767,kWh
